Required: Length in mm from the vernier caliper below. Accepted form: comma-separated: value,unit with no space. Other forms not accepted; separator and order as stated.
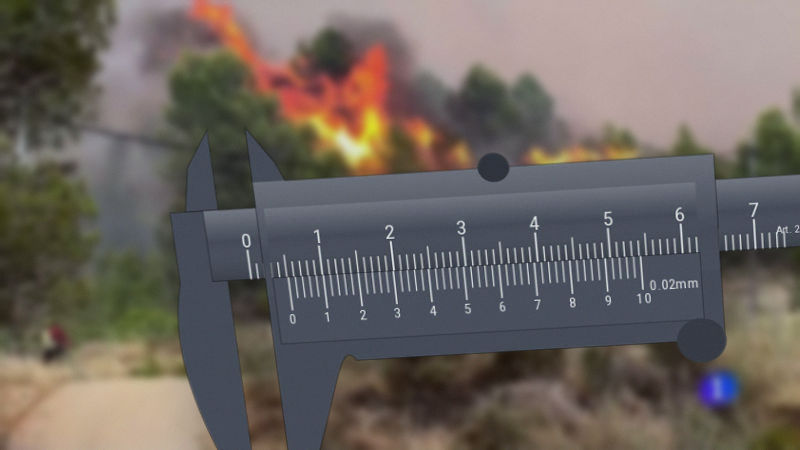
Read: 5.2,mm
